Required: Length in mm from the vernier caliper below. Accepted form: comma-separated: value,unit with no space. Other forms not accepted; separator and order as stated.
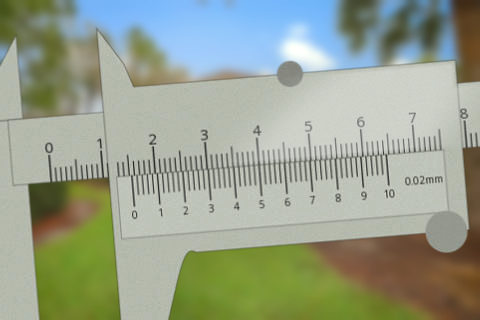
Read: 15.5,mm
